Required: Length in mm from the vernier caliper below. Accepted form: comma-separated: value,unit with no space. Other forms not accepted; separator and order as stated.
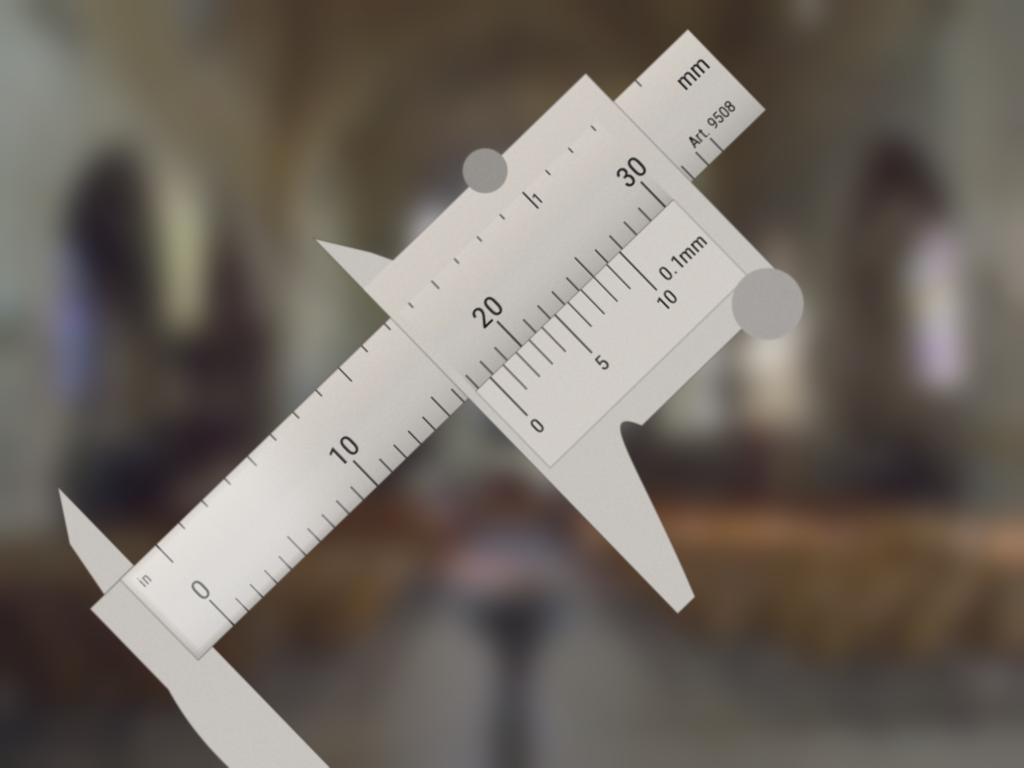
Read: 17.8,mm
